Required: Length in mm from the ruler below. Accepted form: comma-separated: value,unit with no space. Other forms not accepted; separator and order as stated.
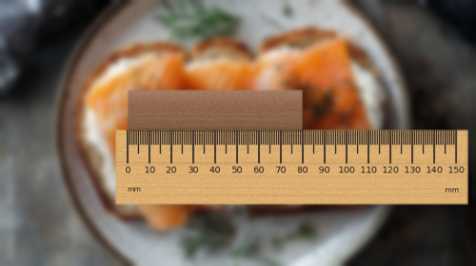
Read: 80,mm
